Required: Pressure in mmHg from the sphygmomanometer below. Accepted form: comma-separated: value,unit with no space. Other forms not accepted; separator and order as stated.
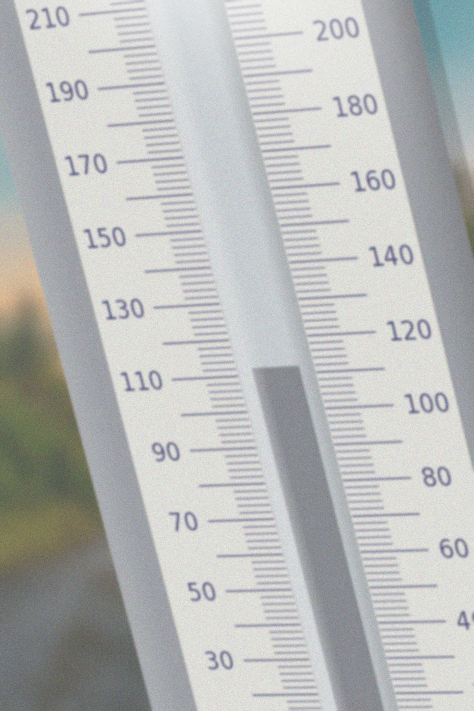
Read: 112,mmHg
